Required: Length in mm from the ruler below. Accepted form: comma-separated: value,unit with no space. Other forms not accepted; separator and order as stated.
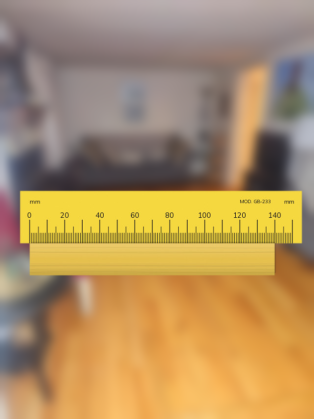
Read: 140,mm
